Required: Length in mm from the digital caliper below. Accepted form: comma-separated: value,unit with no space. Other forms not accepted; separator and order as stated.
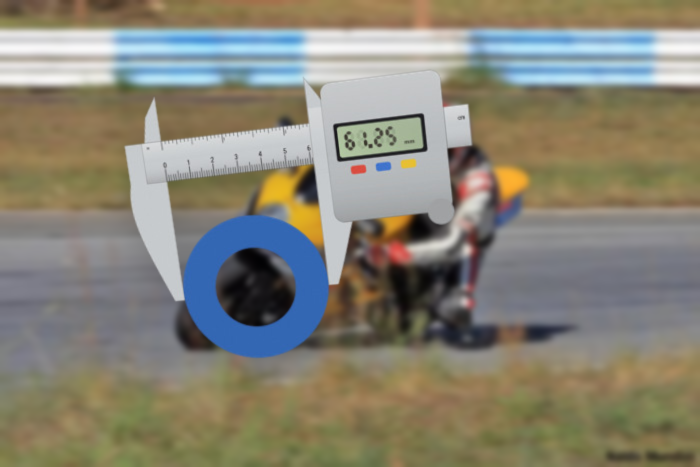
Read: 61.25,mm
